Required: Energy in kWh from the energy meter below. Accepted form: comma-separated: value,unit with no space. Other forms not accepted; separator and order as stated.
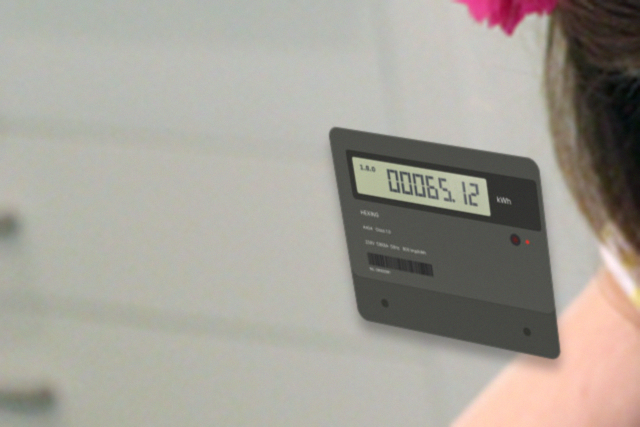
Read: 65.12,kWh
